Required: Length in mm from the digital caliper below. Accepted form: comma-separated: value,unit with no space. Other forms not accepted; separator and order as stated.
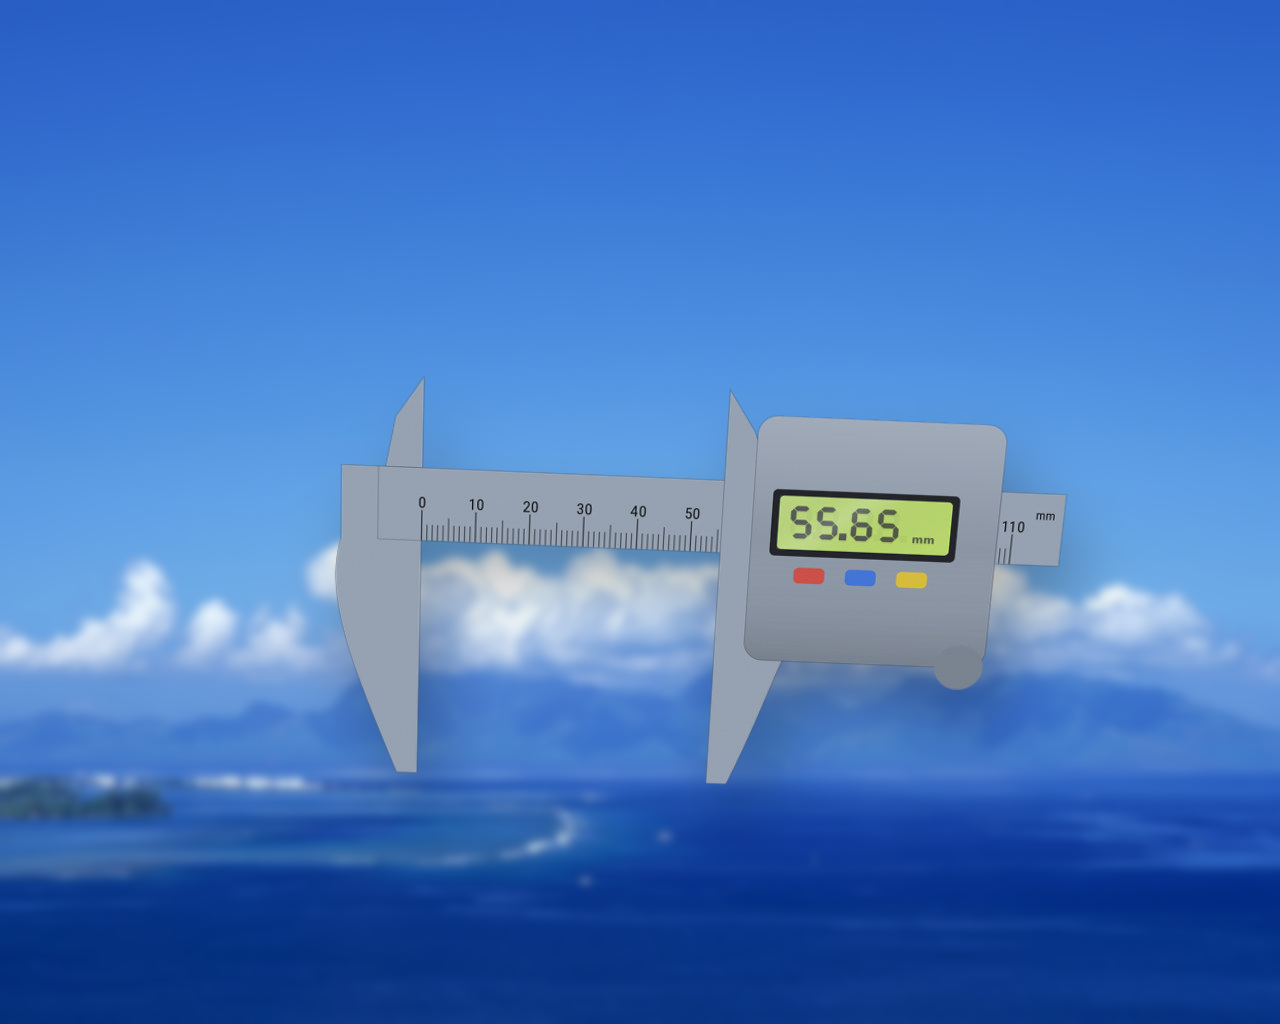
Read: 55.65,mm
